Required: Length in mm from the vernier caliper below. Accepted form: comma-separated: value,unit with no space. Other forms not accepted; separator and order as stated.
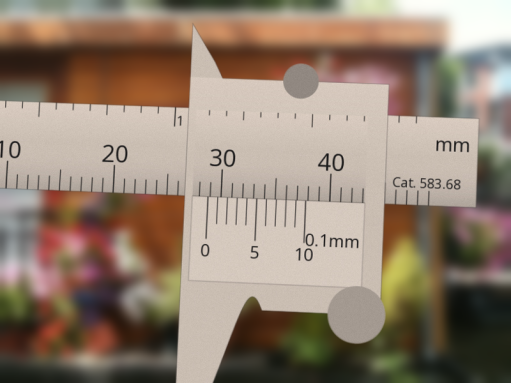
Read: 28.8,mm
